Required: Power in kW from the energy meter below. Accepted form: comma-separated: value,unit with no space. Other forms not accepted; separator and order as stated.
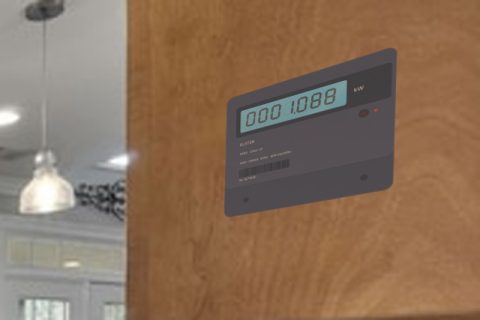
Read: 1.088,kW
